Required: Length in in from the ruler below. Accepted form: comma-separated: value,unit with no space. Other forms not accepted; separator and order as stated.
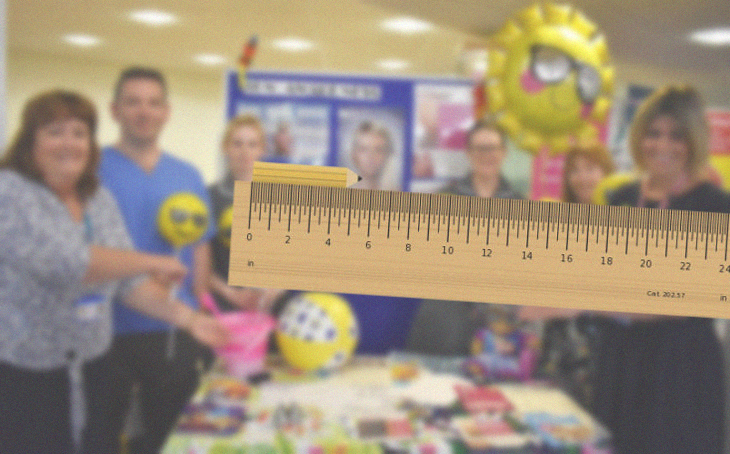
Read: 5.5,in
